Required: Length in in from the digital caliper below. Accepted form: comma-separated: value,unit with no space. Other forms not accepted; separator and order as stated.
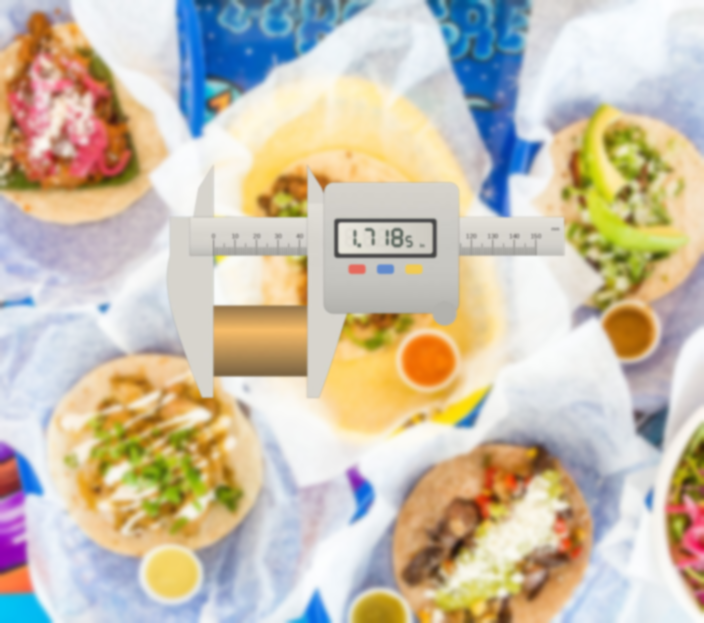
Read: 1.7185,in
